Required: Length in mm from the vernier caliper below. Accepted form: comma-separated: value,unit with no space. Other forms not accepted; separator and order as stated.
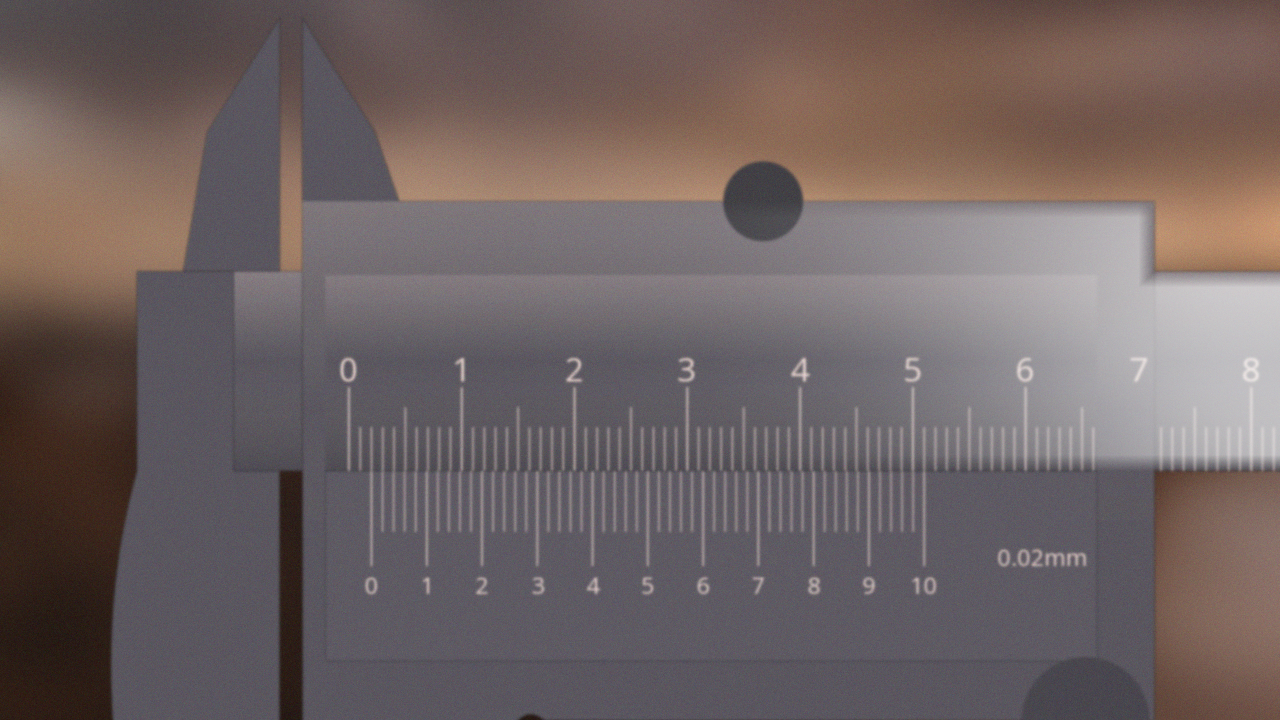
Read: 2.0,mm
